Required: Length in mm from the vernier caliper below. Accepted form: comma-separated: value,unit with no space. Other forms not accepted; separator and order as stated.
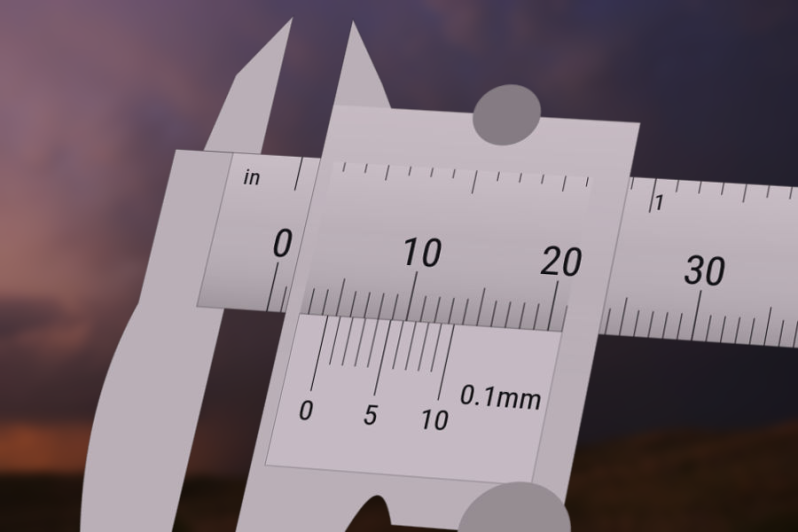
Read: 4.4,mm
